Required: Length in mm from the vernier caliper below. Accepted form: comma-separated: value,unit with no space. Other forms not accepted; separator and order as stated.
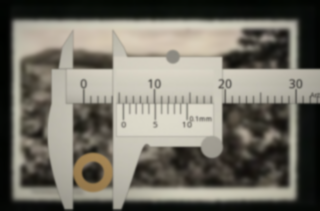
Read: 5.6,mm
